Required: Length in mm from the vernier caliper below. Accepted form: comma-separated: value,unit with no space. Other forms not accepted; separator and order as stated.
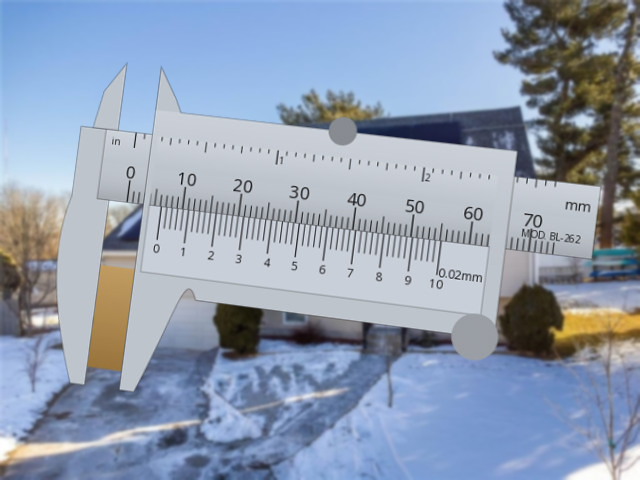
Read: 6.2,mm
